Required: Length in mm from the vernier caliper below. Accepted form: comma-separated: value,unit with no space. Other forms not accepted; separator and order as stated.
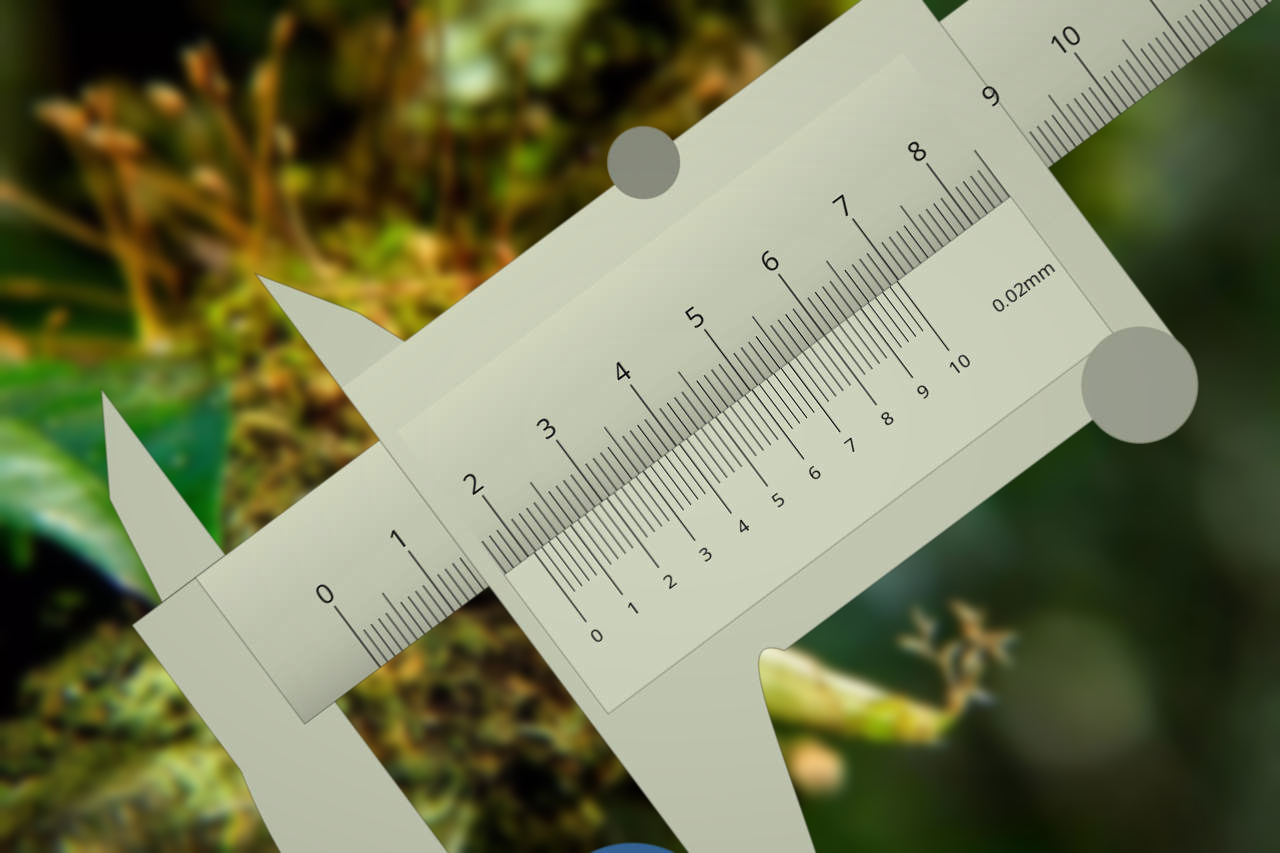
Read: 20.8,mm
